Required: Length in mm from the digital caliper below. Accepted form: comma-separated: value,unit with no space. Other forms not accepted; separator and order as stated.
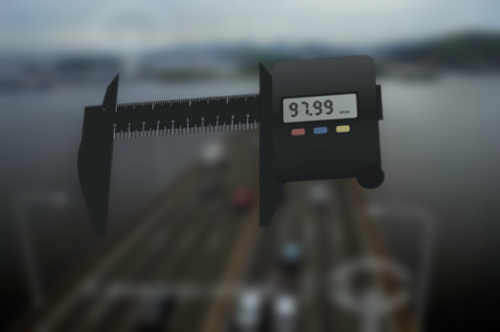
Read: 97.99,mm
